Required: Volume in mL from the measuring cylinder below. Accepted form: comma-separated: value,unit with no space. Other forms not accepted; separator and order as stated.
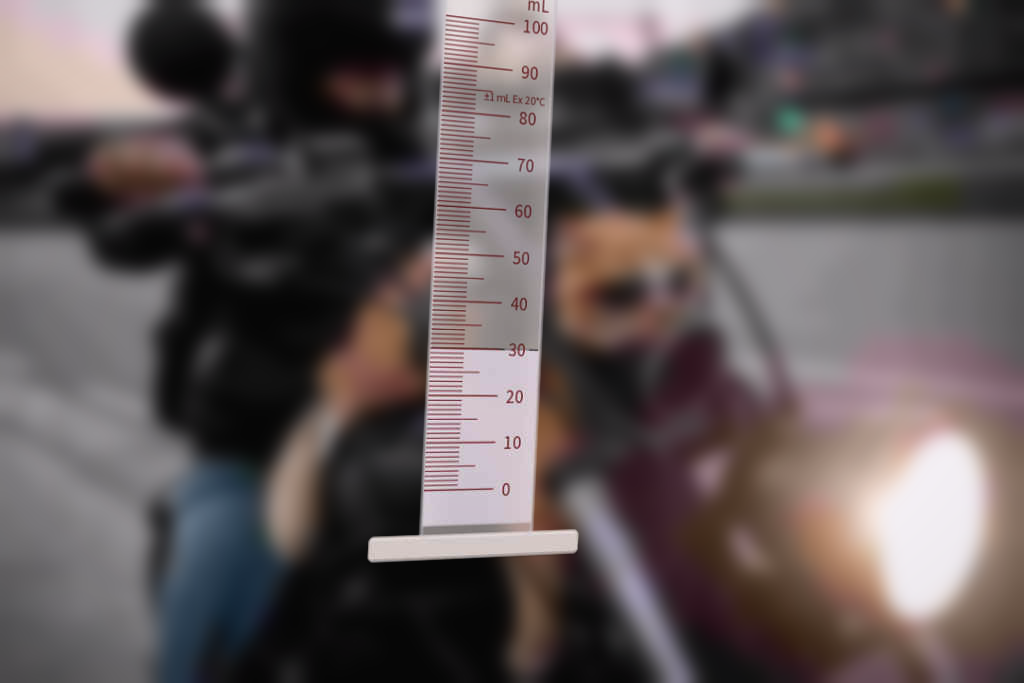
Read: 30,mL
